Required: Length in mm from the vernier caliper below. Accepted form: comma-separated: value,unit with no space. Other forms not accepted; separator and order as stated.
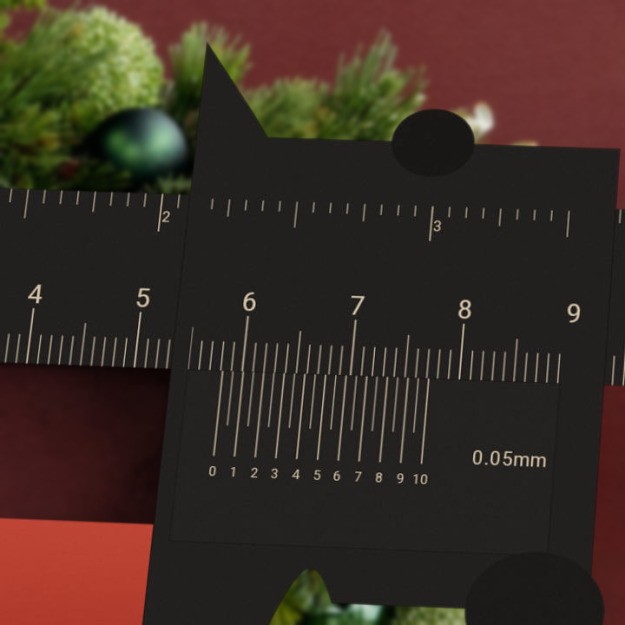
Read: 58.2,mm
